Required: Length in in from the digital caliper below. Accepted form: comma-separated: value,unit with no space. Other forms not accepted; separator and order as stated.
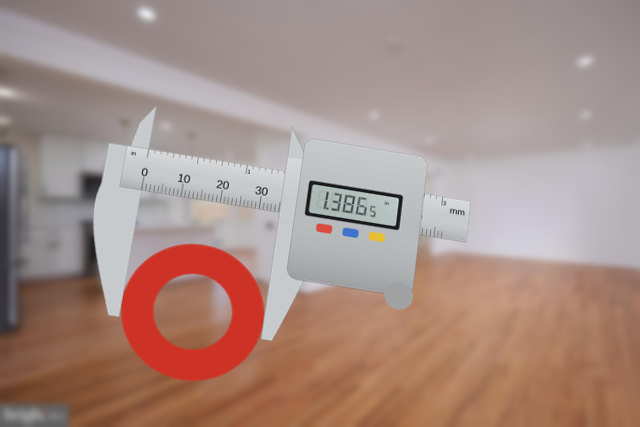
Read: 1.3865,in
